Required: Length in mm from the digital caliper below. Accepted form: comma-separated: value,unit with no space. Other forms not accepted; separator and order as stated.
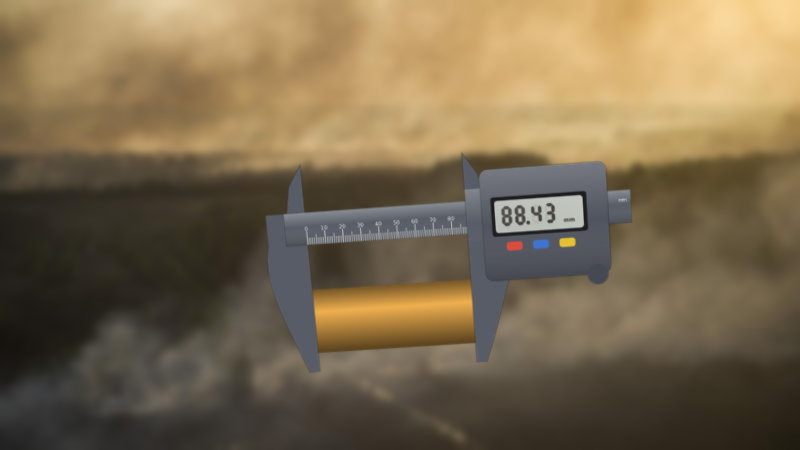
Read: 88.43,mm
